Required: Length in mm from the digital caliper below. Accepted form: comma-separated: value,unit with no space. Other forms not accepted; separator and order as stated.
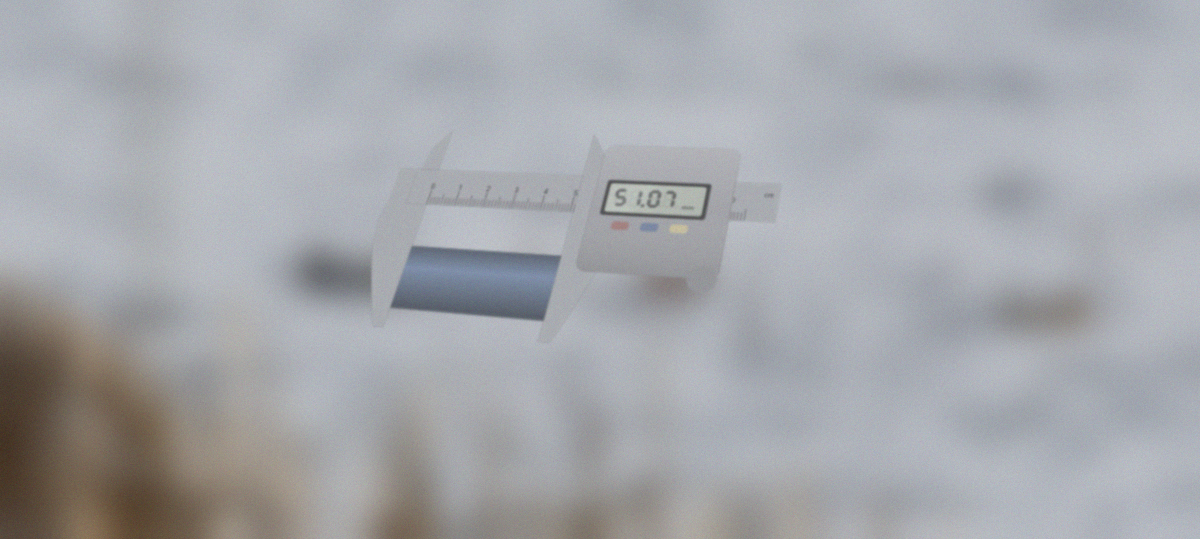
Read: 51.07,mm
